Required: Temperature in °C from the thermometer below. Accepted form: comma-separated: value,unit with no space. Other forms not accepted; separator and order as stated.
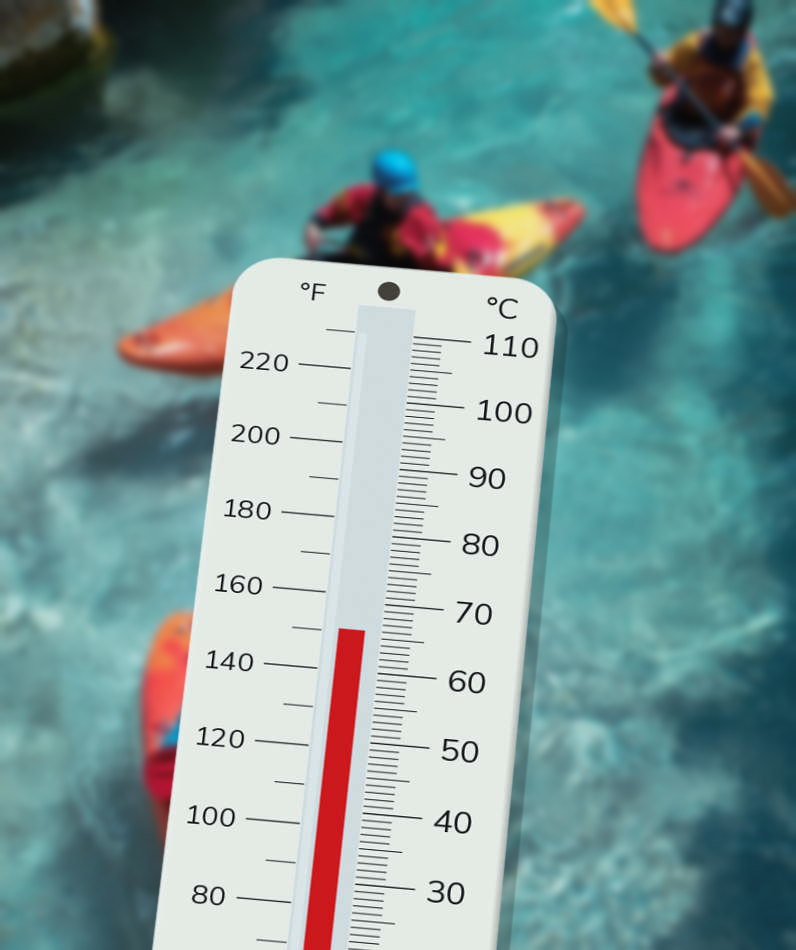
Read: 66,°C
